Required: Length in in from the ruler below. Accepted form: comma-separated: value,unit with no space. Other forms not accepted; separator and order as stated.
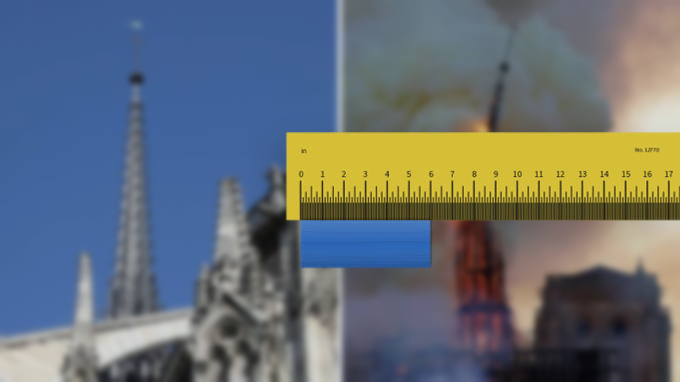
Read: 6,in
